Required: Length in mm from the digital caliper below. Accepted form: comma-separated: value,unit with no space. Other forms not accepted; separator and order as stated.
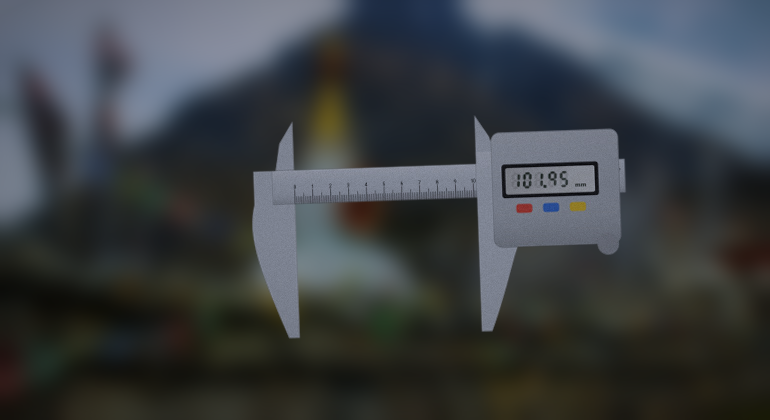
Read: 101.95,mm
